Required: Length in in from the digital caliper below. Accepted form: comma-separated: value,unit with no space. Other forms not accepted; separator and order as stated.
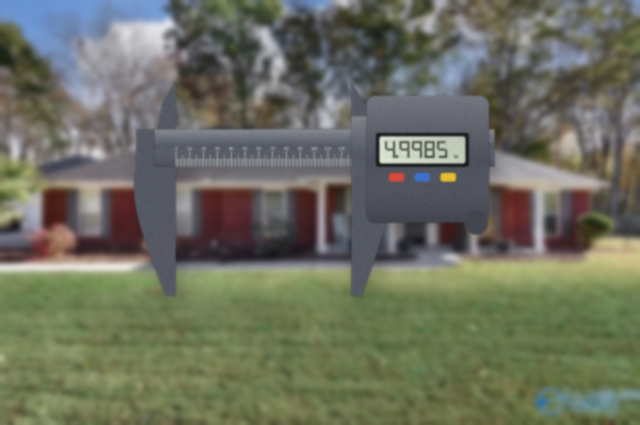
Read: 4.9985,in
